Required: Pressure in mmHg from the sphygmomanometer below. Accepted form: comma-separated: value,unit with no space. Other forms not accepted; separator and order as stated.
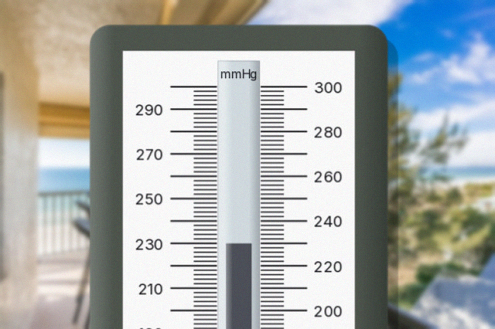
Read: 230,mmHg
